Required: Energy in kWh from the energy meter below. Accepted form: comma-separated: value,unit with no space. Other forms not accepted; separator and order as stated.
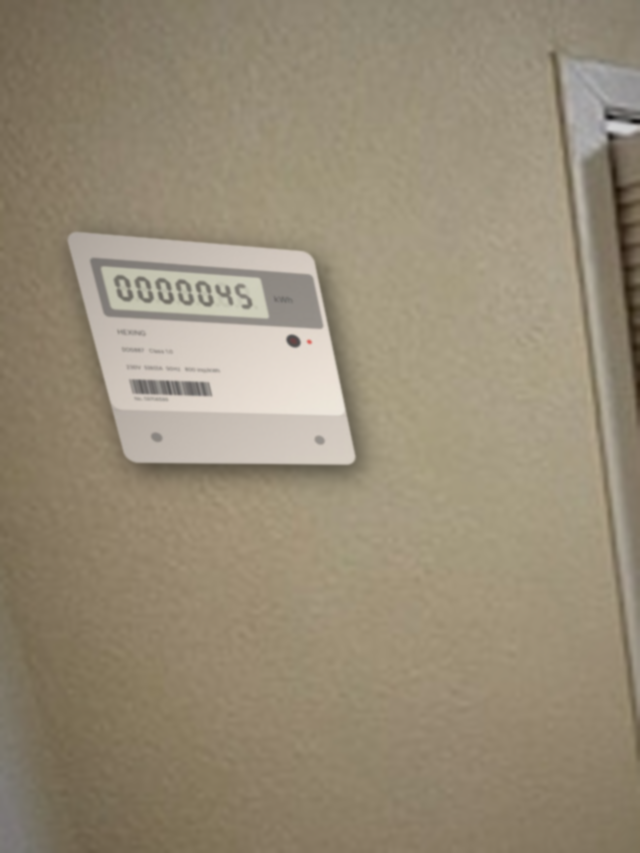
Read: 45,kWh
